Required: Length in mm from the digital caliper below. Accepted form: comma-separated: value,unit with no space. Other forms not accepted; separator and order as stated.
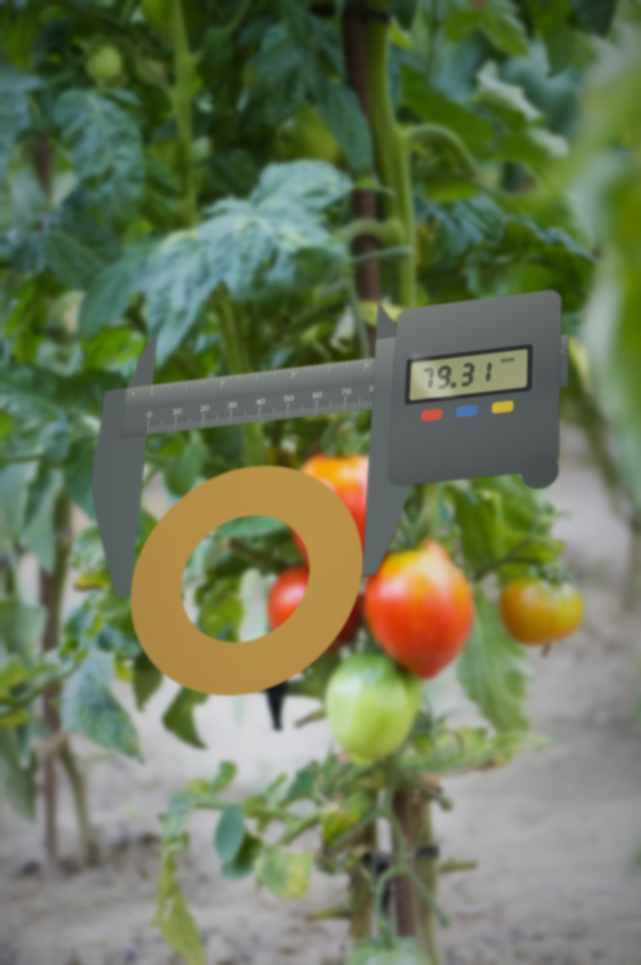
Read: 79.31,mm
